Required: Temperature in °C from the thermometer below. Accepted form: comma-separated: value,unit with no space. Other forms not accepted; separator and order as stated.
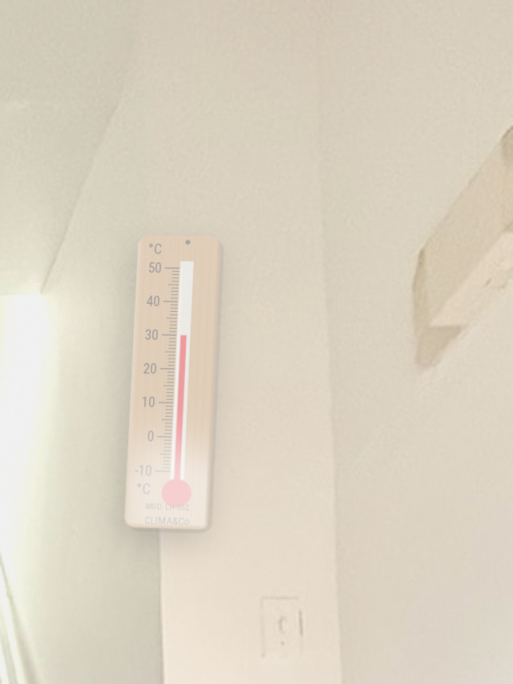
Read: 30,°C
